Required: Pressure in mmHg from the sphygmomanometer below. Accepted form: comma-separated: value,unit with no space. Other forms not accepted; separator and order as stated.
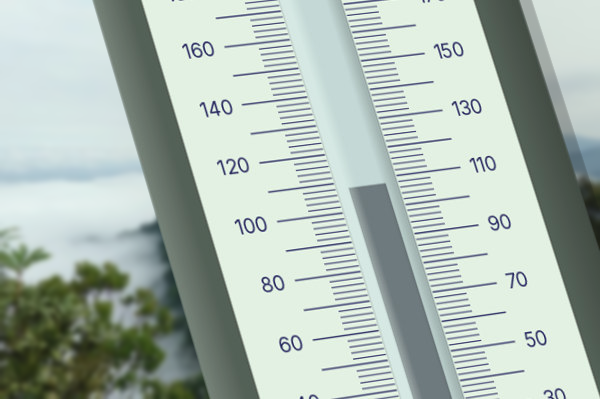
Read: 108,mmHg
